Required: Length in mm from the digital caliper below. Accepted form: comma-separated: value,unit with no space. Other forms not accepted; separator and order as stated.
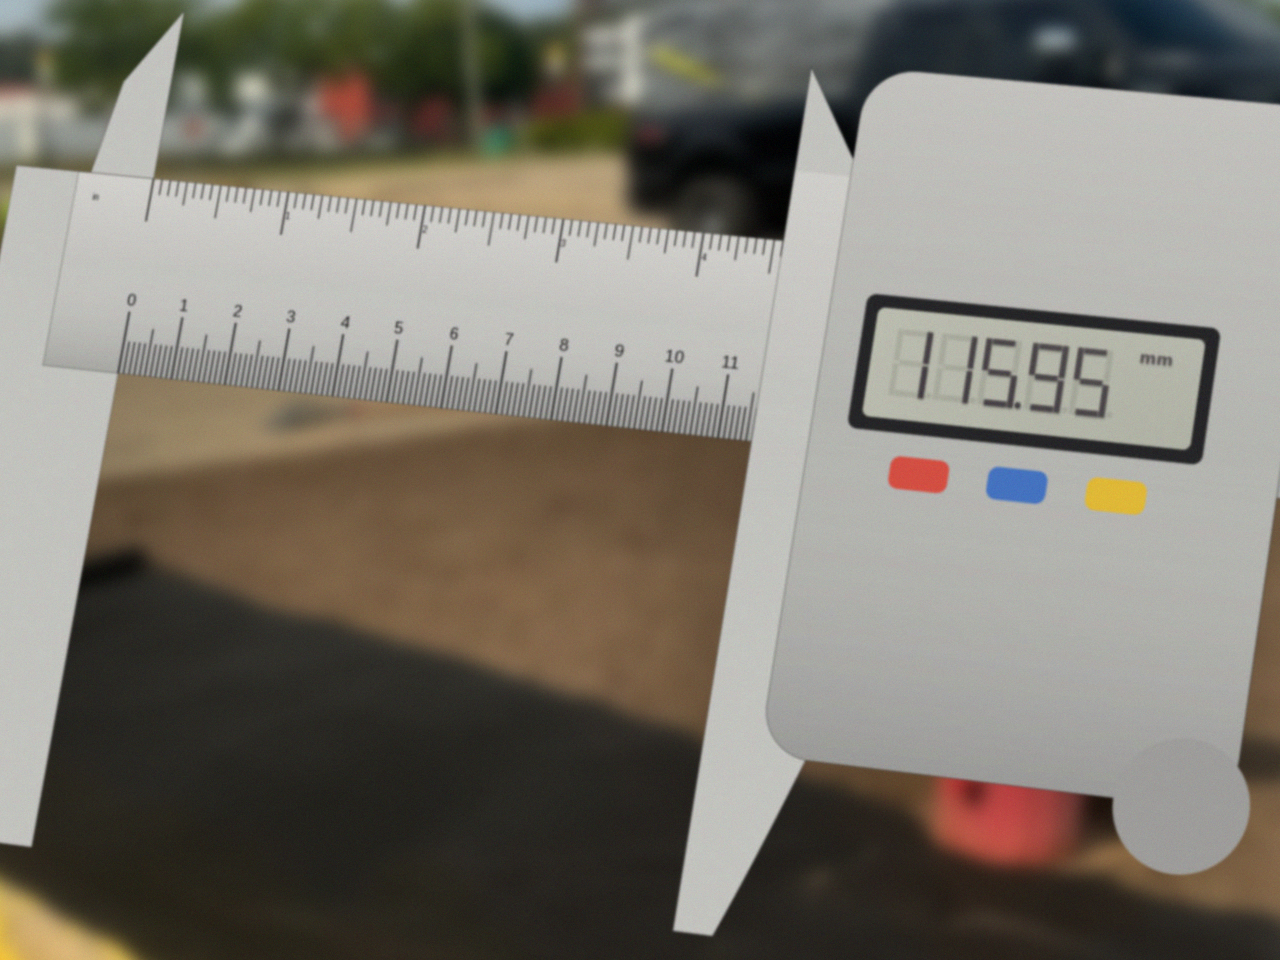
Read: 115.95,mm
